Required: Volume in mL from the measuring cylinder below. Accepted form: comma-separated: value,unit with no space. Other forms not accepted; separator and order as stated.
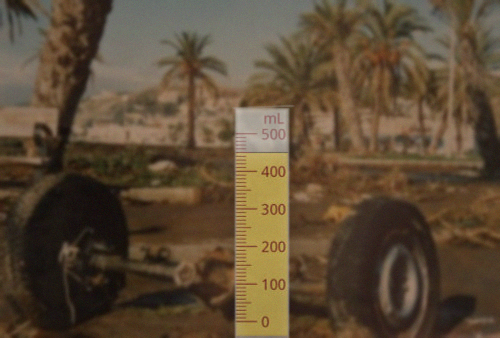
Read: 450,mL
